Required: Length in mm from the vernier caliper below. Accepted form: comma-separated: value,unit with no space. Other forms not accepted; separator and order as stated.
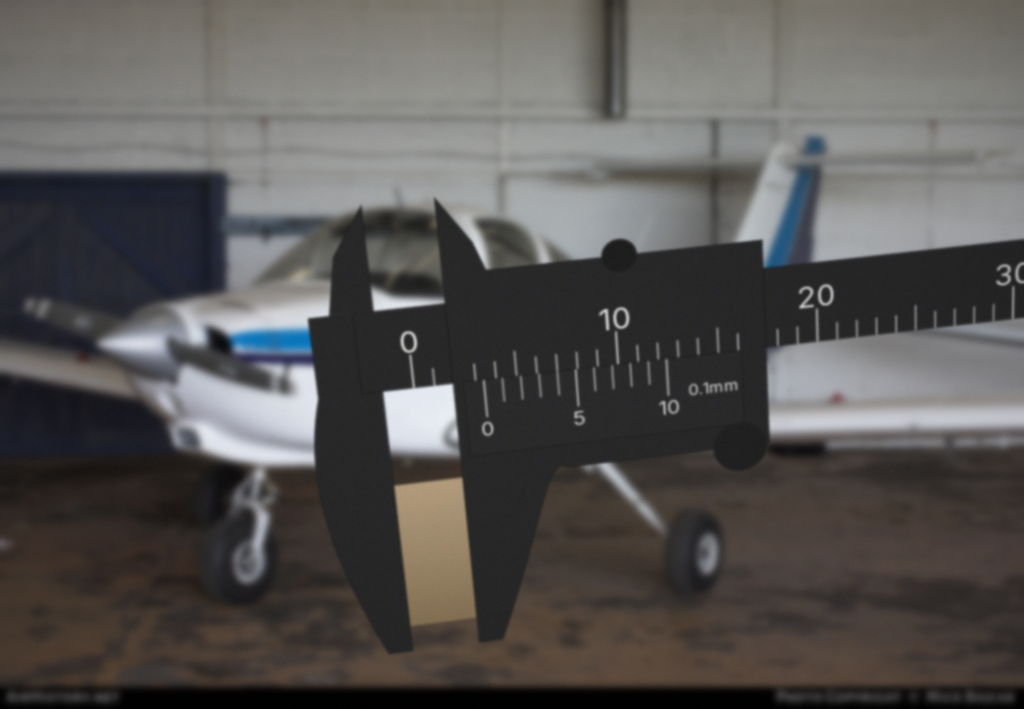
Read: 3.4,mm
